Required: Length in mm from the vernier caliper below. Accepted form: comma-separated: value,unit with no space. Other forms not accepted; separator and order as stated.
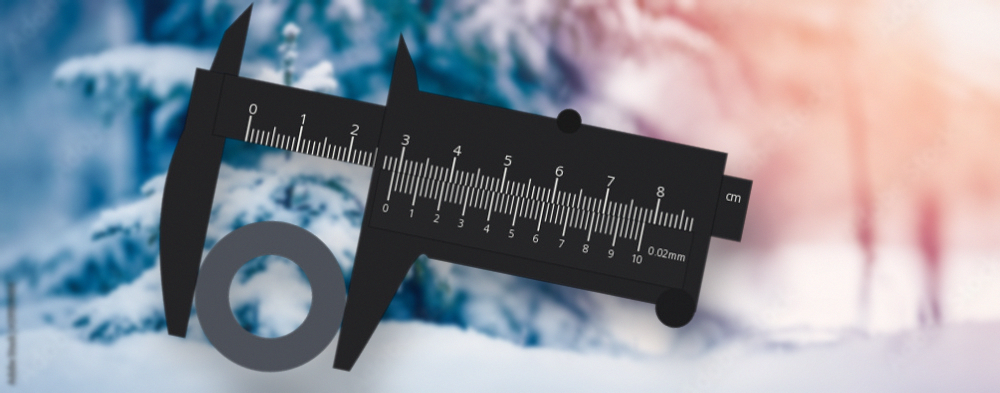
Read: 29.0,mm
